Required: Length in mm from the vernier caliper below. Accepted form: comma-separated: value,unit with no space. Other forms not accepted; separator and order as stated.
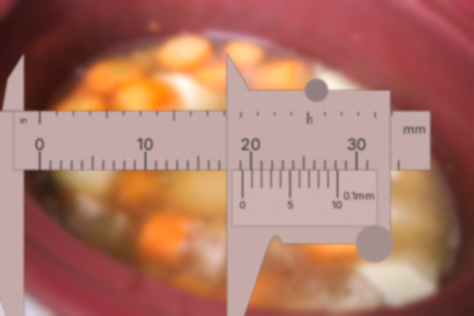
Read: 19.2,mm
